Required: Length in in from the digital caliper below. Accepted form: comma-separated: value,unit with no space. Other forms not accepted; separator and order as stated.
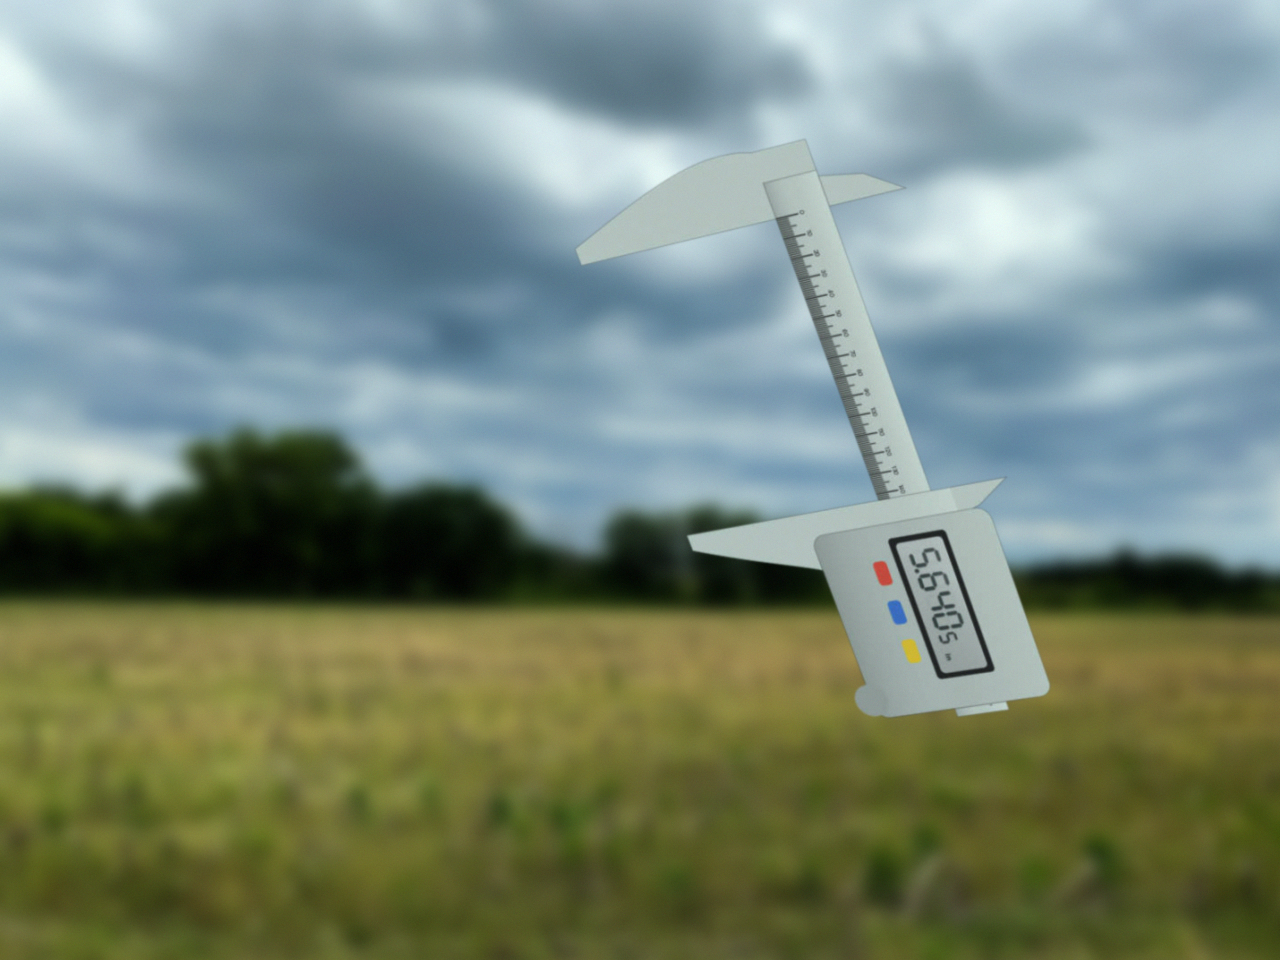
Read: 5.6405,in
